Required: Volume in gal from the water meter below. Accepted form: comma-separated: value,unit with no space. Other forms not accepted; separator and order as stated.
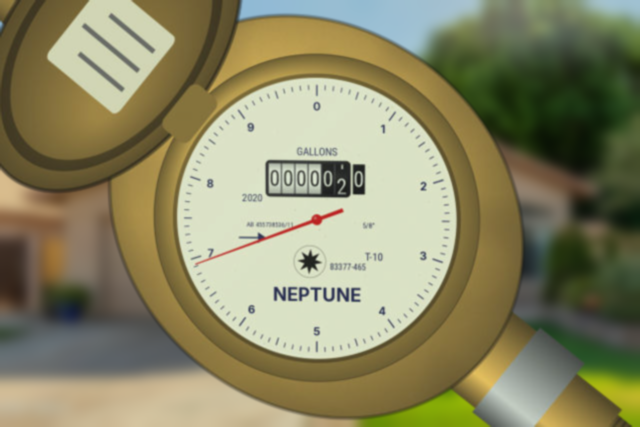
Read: 16.9,gal
